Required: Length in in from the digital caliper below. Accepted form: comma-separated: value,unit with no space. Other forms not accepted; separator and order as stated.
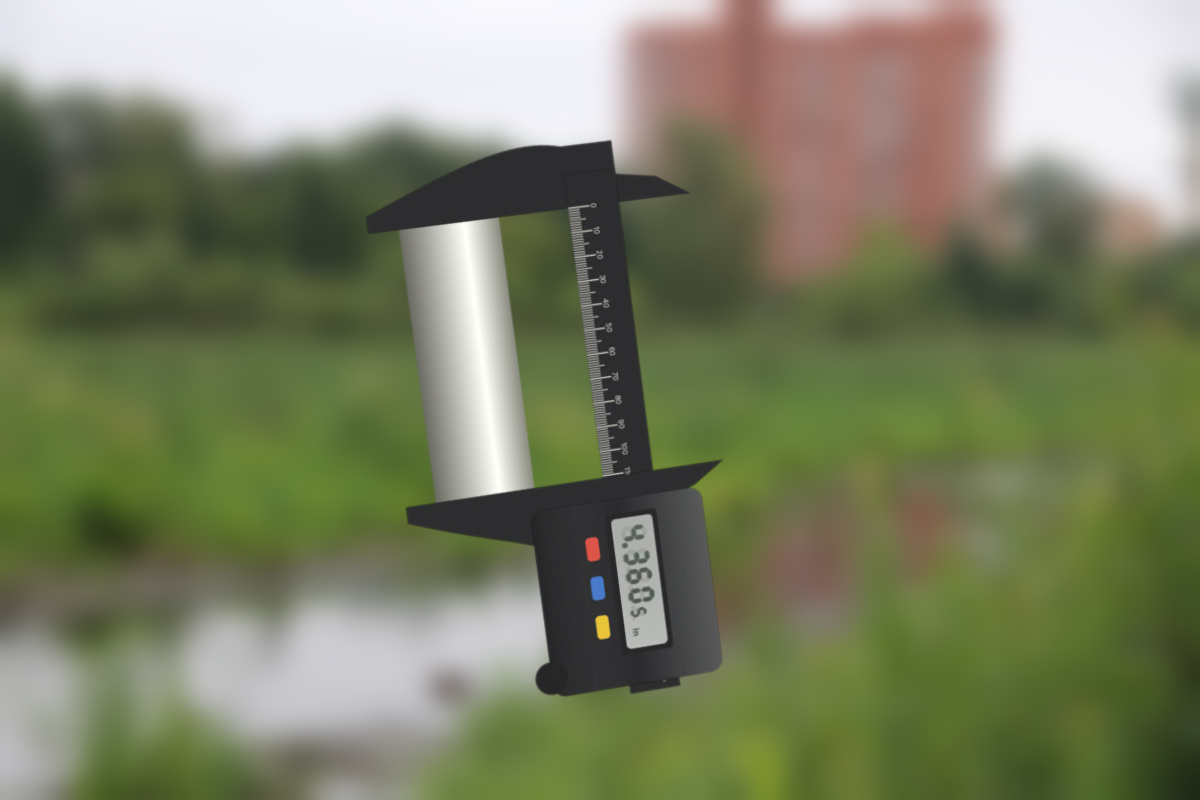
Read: 4.3605,in
